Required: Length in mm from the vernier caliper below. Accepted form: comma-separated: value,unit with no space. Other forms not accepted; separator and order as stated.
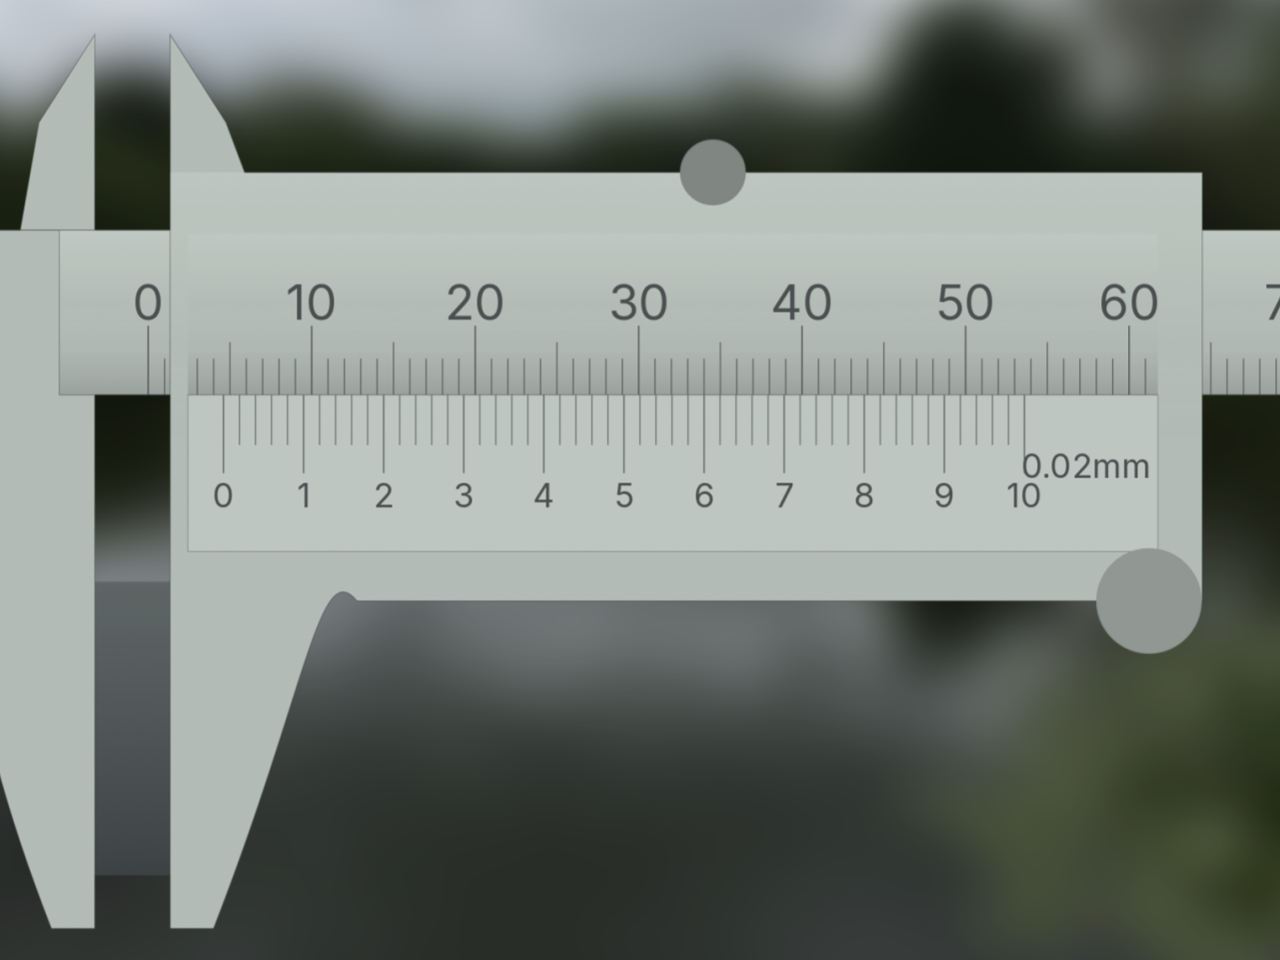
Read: 4.6,mm
